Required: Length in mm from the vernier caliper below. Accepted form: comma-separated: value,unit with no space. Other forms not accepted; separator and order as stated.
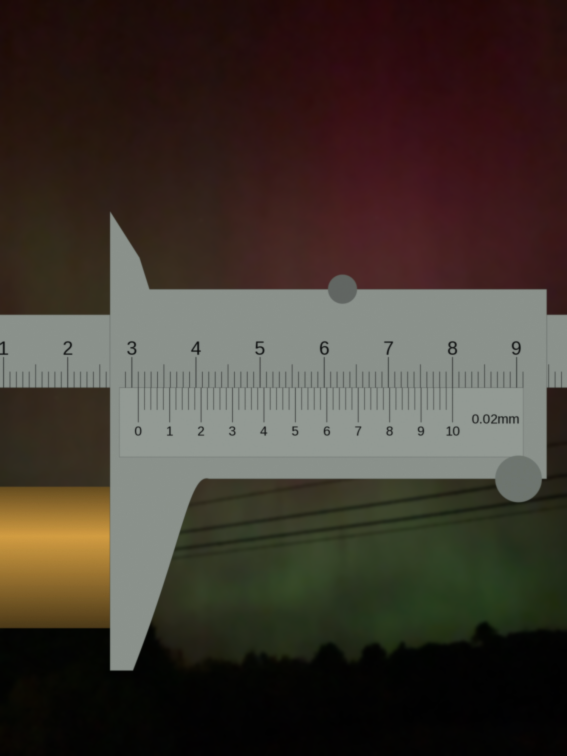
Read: 31.0,mm
